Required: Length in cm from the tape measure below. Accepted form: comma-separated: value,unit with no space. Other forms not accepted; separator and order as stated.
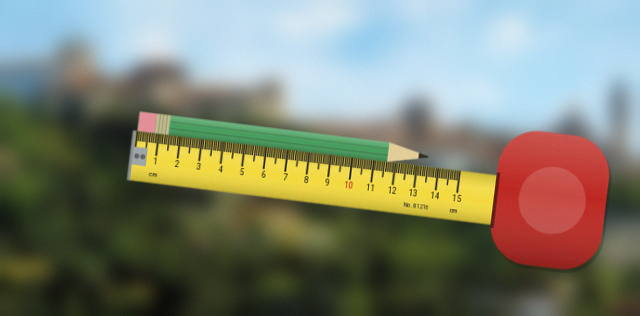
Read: 13.5,cm
